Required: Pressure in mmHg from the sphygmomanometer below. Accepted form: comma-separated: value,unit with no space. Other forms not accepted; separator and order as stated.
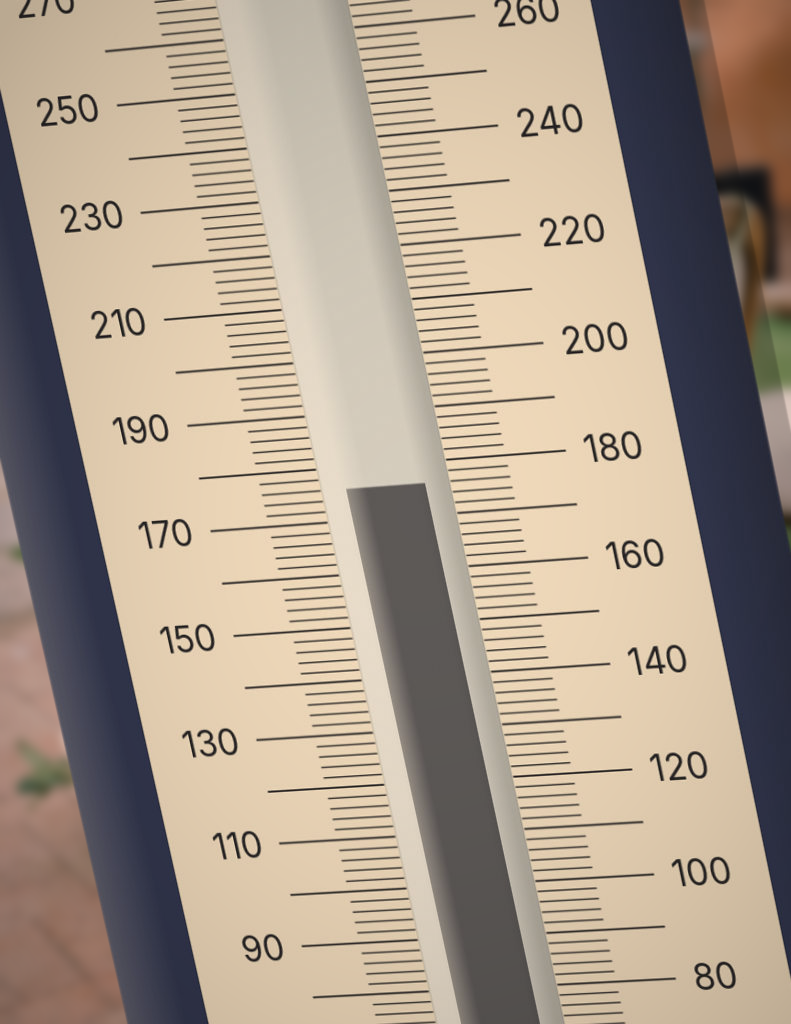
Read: 176,mmHg
